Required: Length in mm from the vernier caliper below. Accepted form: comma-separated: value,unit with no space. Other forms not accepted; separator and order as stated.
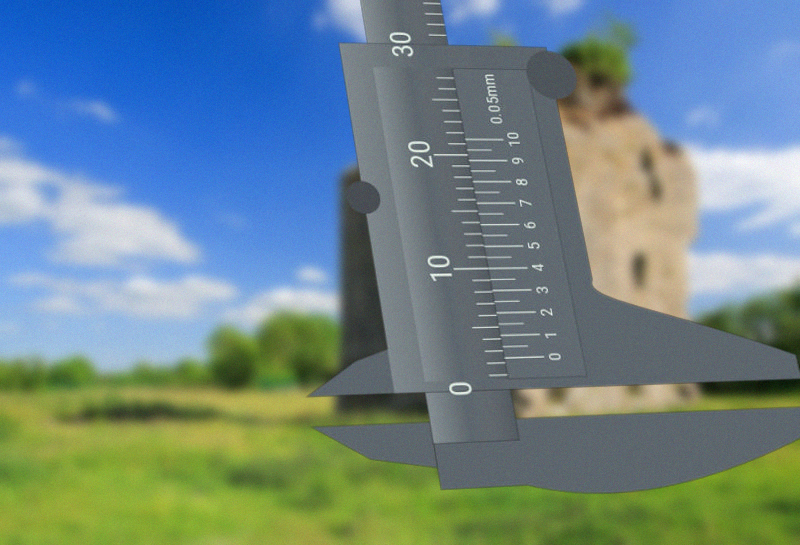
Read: 2.4,mm
